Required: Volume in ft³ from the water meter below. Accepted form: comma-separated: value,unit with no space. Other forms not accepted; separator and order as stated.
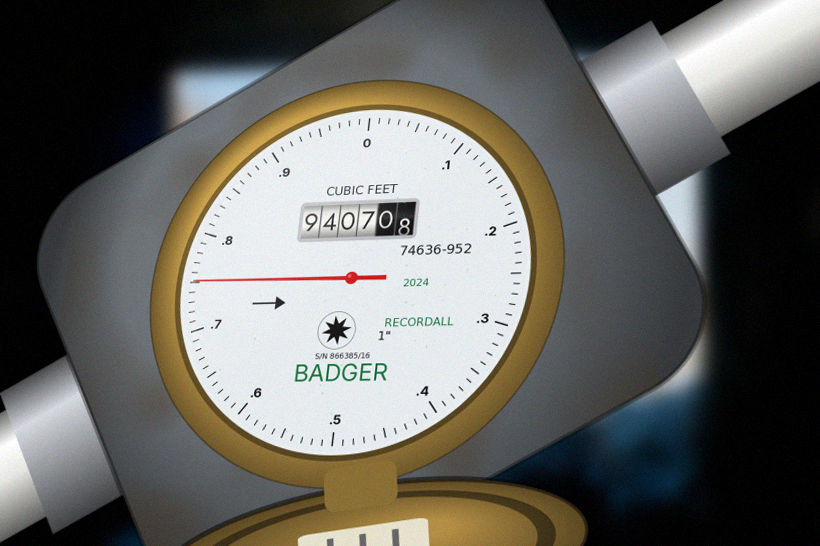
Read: 940707.75,ft³
